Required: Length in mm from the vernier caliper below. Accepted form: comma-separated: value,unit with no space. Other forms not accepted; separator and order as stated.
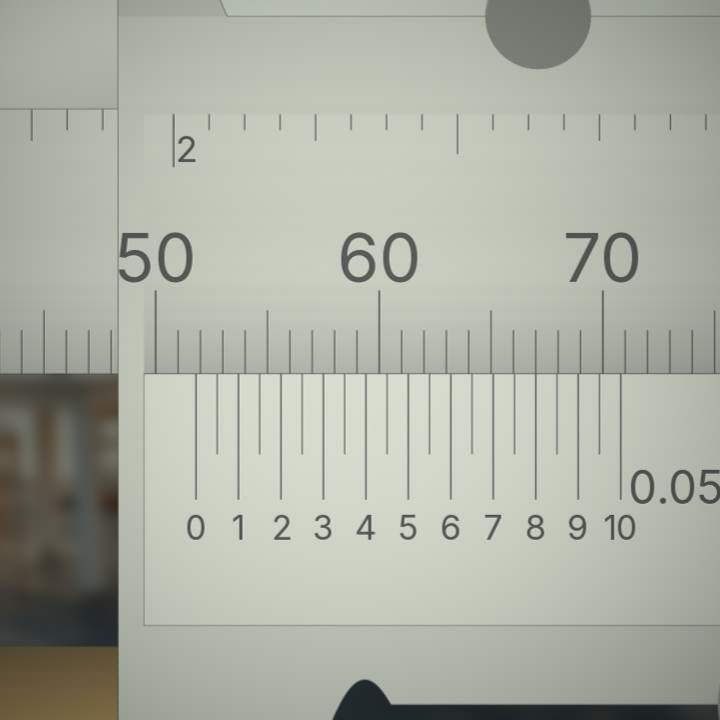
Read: 51.8,mm
